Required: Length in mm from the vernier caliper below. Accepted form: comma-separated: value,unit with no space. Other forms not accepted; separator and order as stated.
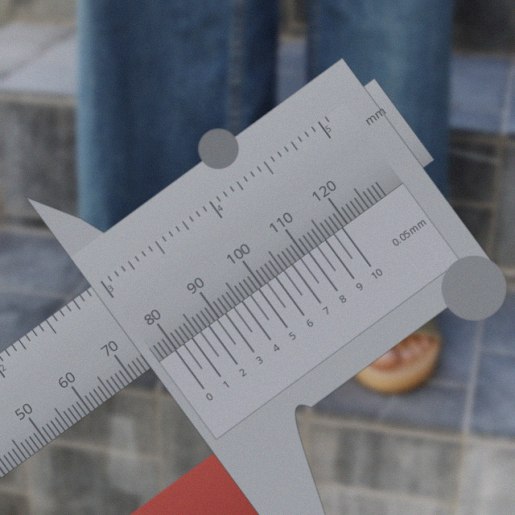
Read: 79.8,mm
